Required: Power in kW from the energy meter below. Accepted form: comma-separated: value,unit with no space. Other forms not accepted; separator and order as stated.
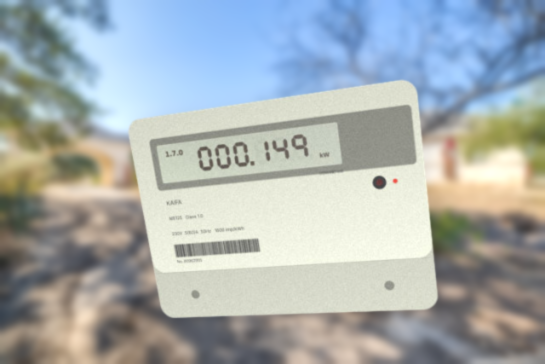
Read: 0.149,kW
